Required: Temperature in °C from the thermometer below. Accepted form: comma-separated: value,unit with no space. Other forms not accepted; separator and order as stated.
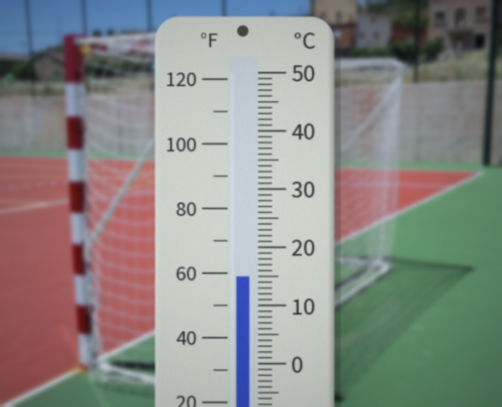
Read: 15,°C
